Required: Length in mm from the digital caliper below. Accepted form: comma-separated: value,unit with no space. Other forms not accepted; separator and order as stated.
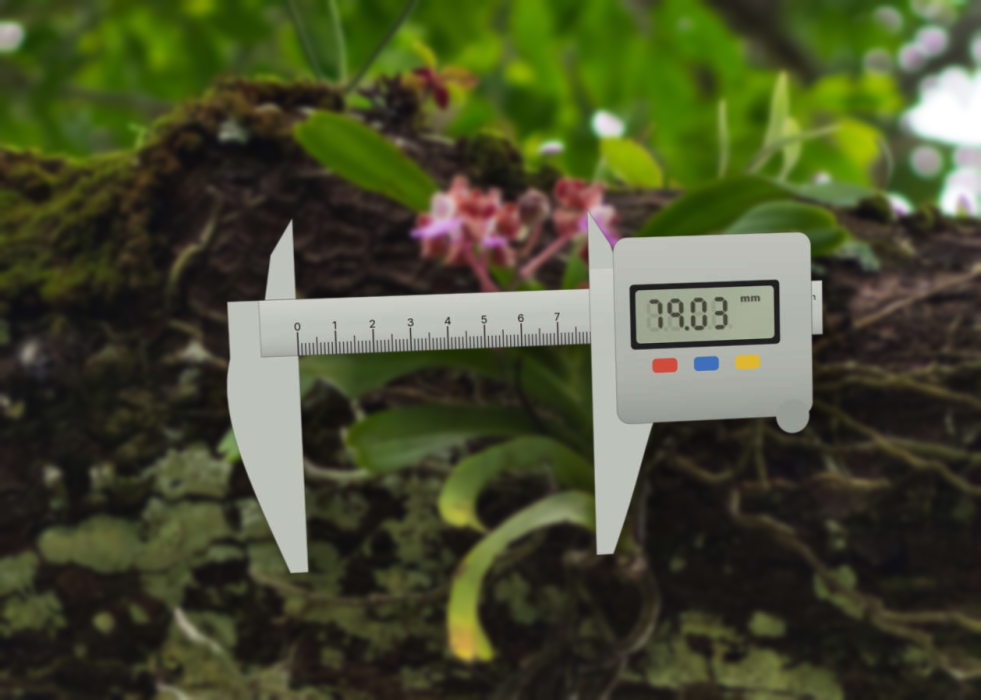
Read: 79.03,mm
